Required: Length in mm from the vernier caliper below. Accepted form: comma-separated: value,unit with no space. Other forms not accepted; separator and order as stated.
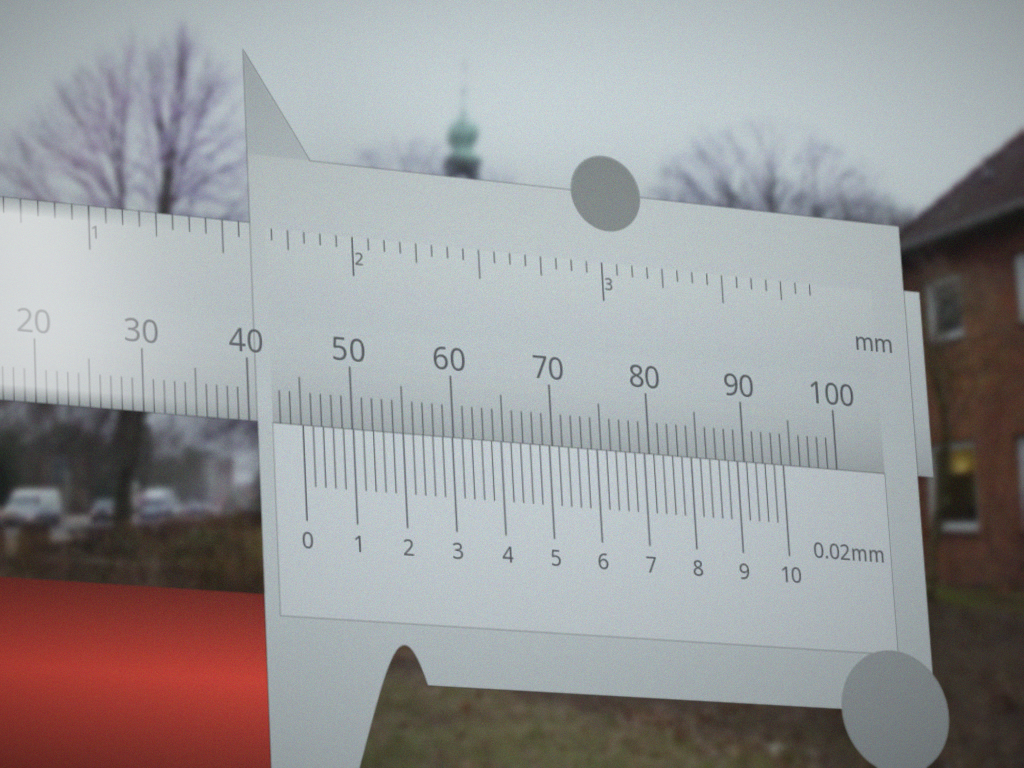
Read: 45.2,mm
